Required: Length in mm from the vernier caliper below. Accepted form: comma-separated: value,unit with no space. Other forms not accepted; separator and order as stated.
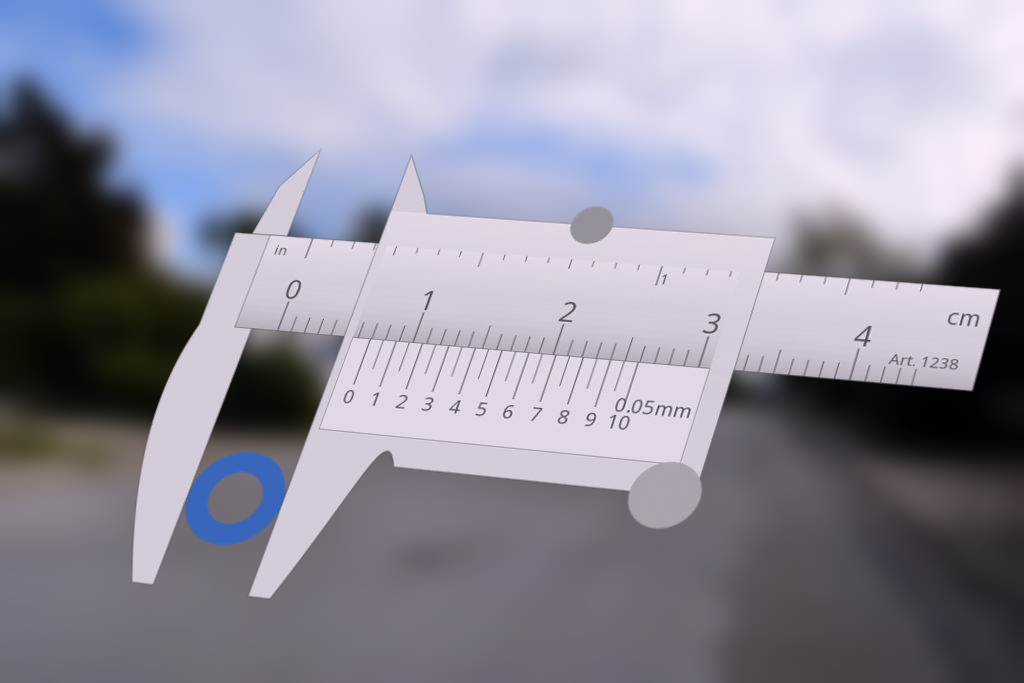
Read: 6.9,mm
